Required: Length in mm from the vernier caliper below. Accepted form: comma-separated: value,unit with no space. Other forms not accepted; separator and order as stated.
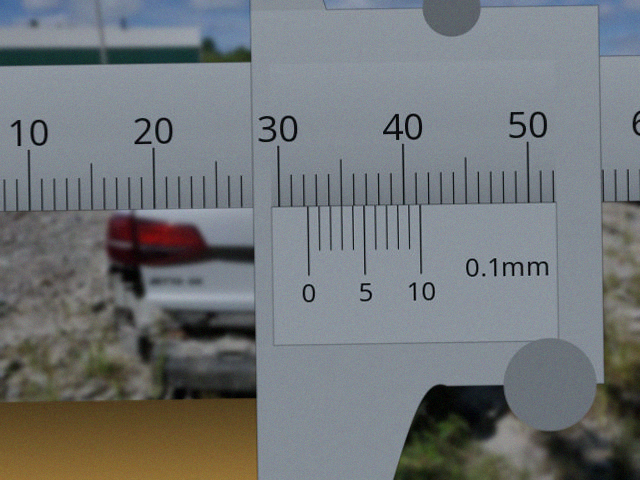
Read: 32.3,mm
